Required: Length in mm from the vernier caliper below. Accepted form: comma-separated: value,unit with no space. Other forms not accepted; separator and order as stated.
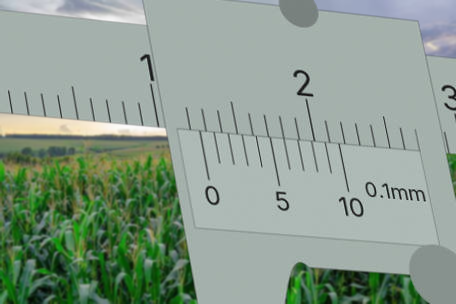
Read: 12.6,mm
